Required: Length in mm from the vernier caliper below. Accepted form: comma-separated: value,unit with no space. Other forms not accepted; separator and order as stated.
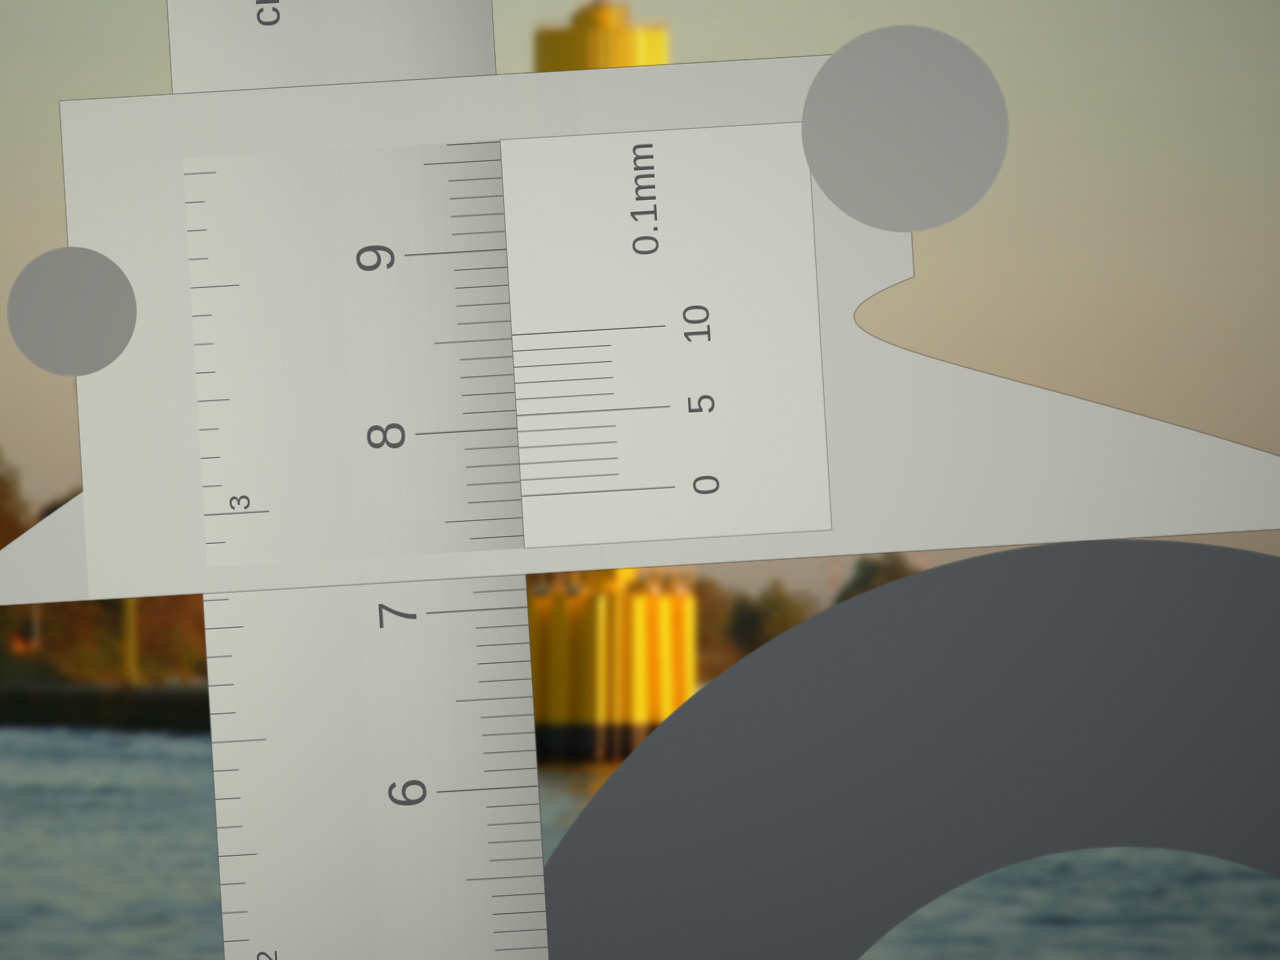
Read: 76.2,mm
